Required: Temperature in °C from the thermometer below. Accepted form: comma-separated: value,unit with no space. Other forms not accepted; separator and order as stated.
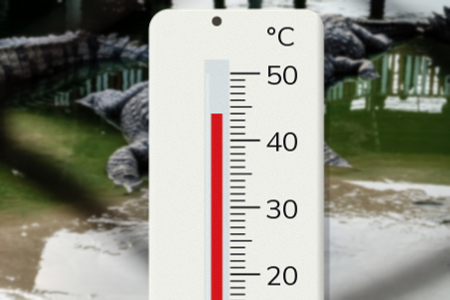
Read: 44,°C
